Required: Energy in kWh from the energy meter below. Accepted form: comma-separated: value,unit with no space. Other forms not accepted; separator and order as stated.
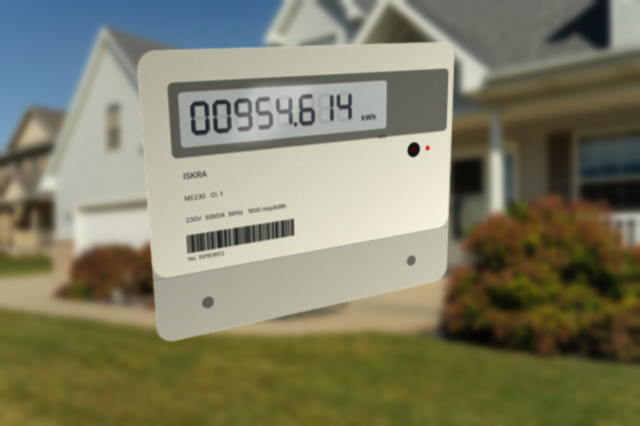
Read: 954.614,kWh
